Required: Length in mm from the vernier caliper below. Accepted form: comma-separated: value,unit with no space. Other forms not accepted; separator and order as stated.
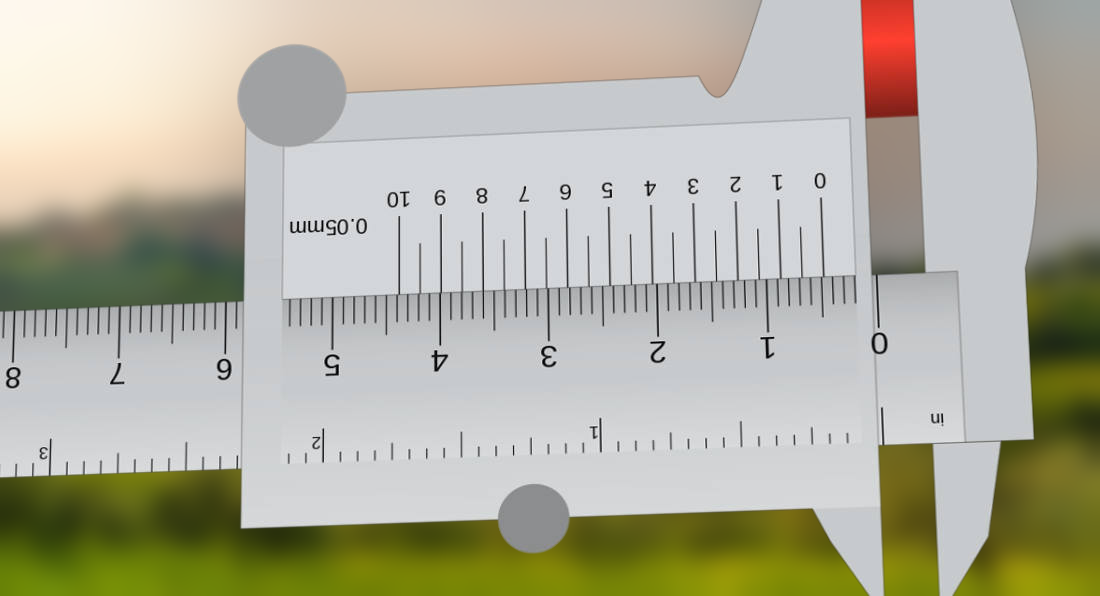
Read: 4.8,mm
